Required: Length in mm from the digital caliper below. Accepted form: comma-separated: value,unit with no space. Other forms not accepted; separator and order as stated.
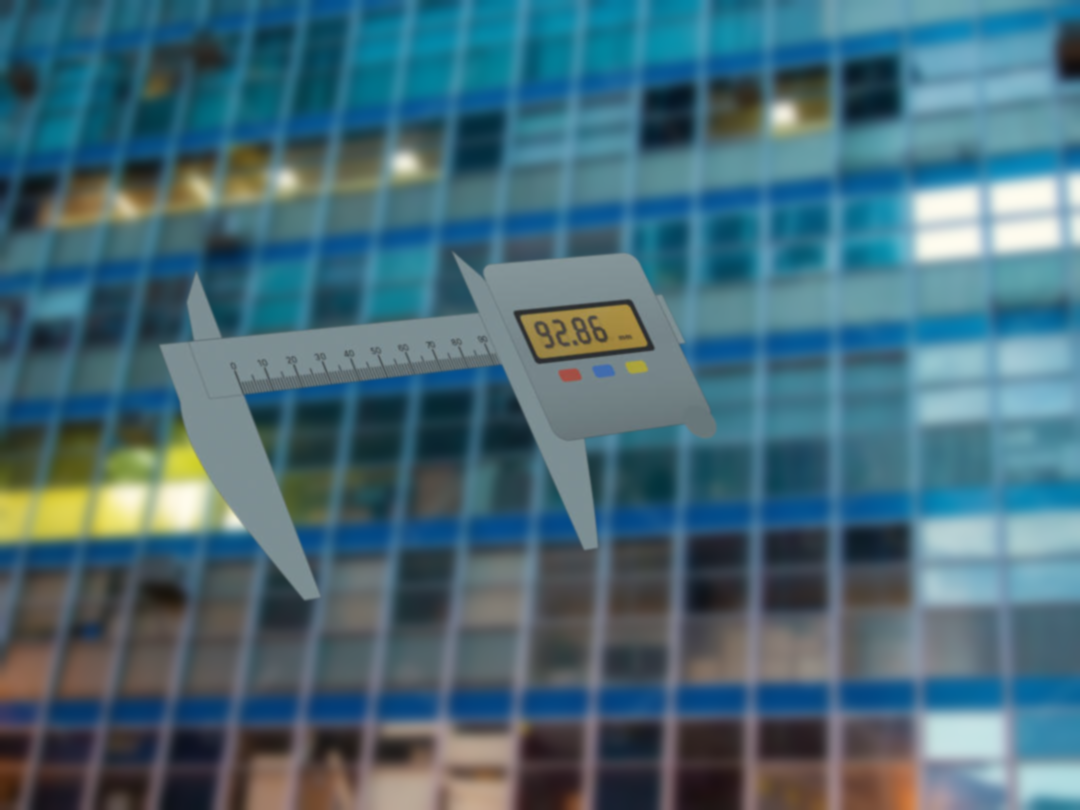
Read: 92.86,mm
